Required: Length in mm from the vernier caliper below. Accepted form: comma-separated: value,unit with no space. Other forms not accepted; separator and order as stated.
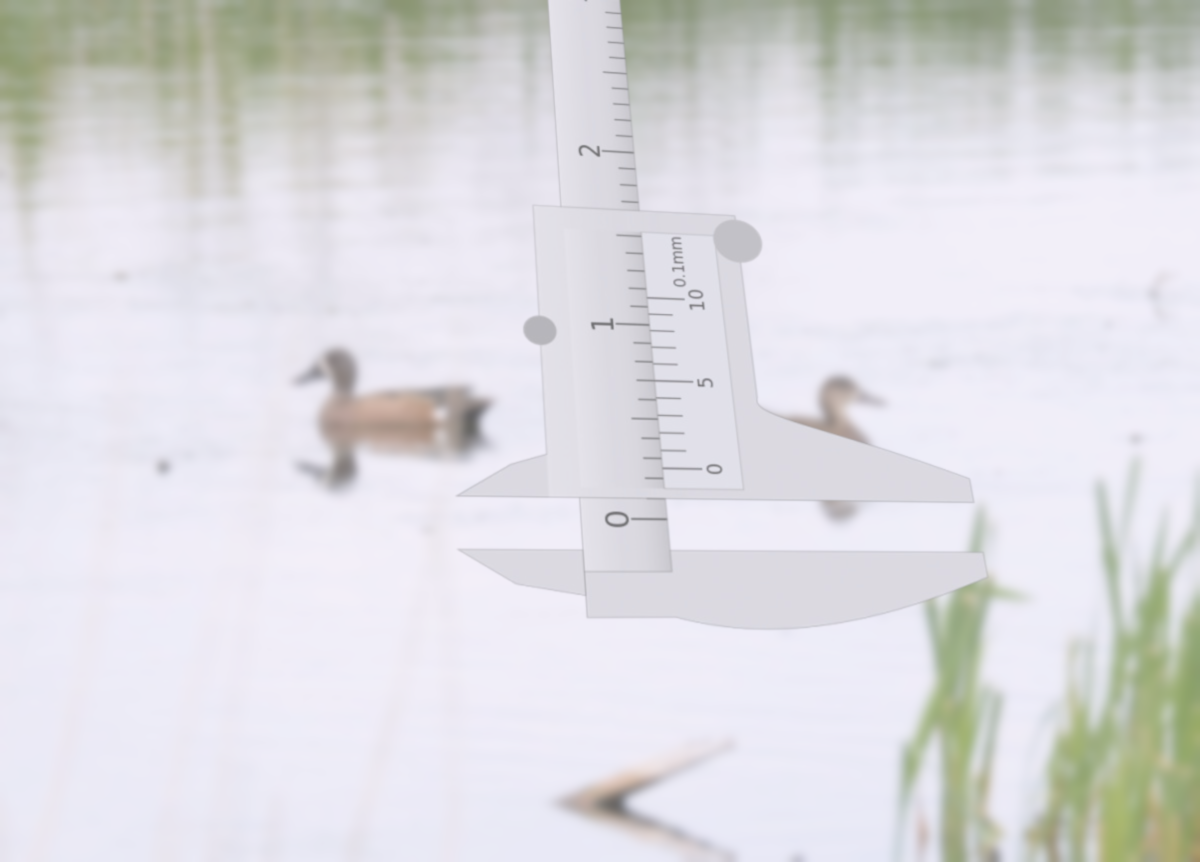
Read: 2.5,mm
